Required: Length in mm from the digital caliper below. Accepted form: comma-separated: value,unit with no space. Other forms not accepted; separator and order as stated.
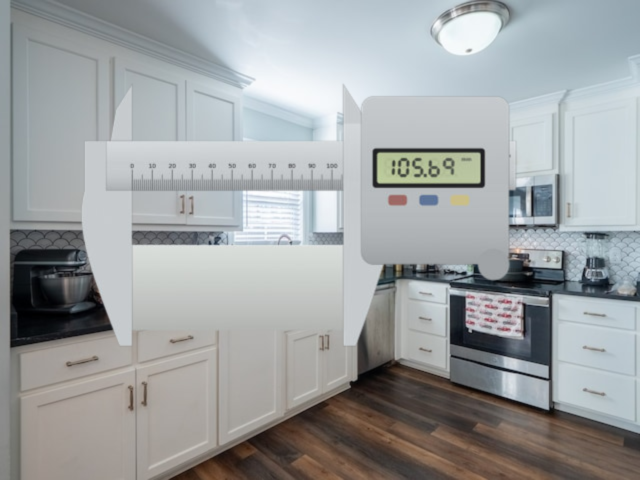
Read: 105.69,mm
